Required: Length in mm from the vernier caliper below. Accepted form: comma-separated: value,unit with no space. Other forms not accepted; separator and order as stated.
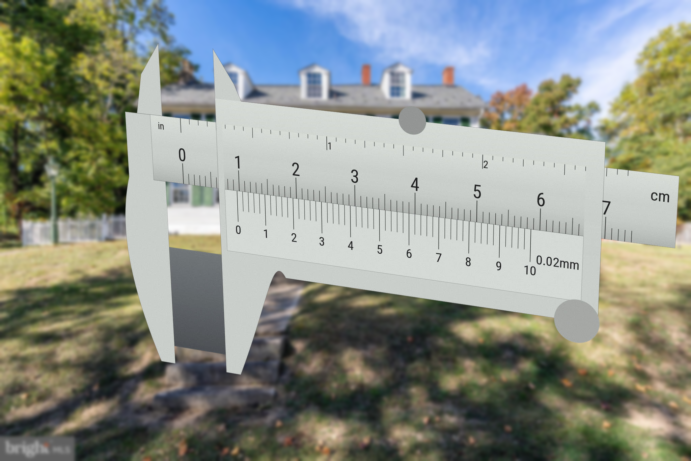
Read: 9.6,mm
